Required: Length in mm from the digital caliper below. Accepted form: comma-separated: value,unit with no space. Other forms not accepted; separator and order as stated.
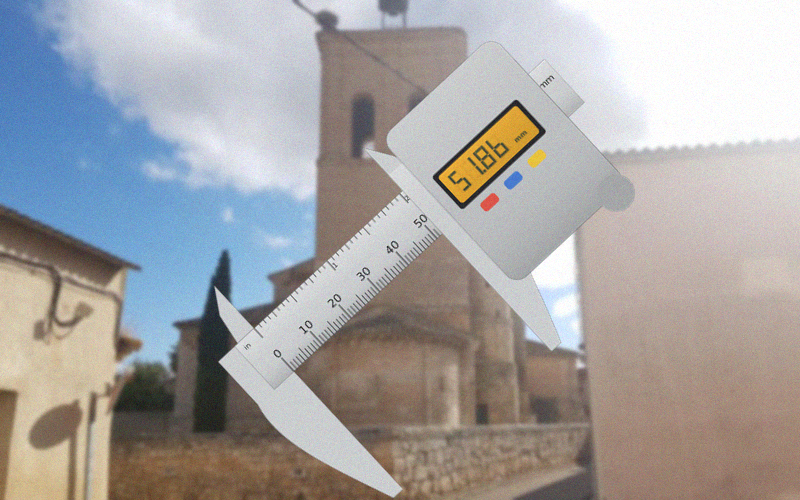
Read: 51.86,mm
